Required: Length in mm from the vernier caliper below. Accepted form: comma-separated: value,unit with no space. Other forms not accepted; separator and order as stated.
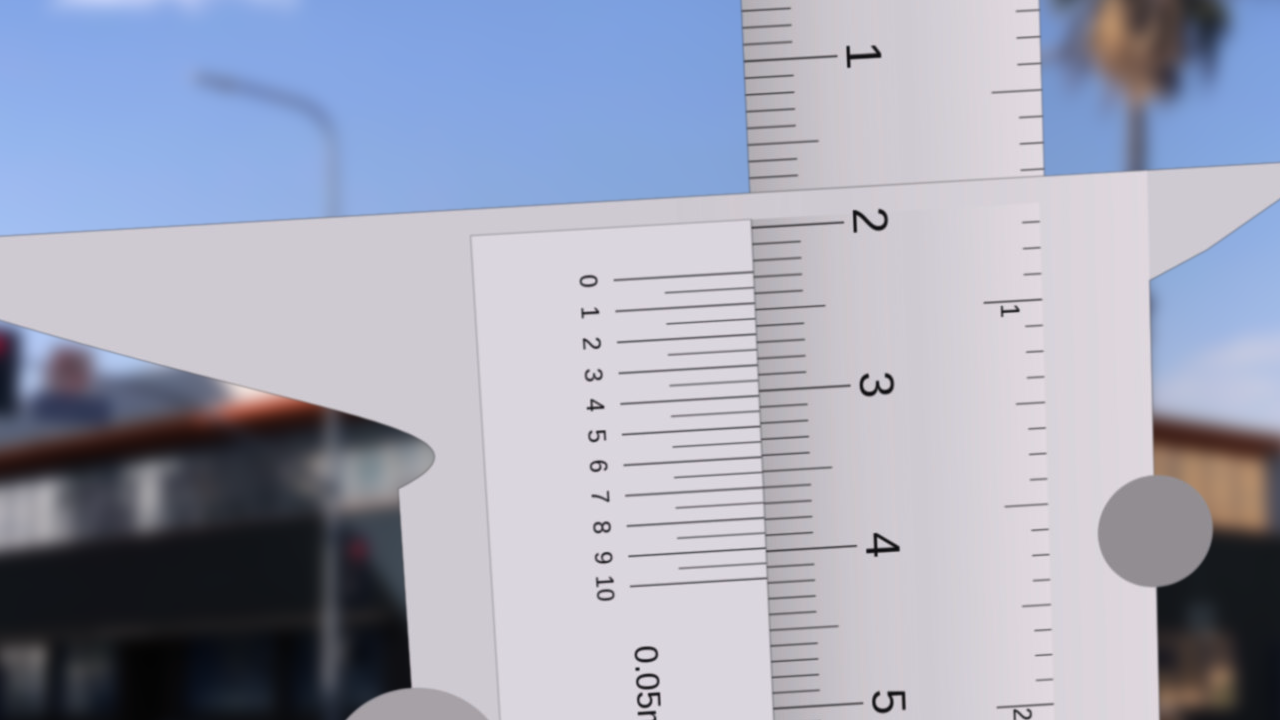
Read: 22.7,mm
